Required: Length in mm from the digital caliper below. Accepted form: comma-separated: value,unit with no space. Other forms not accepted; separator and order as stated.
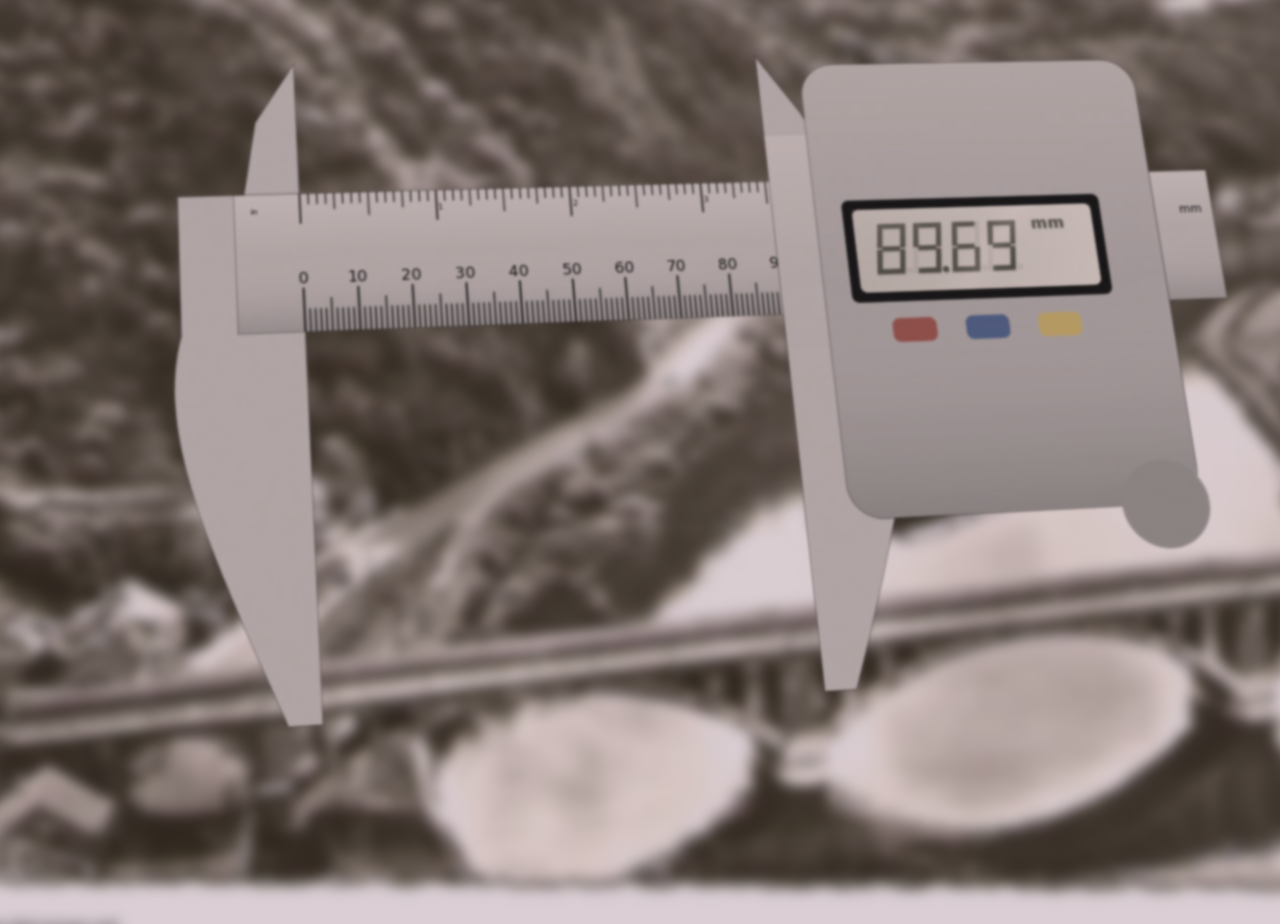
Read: 89.69,mm
